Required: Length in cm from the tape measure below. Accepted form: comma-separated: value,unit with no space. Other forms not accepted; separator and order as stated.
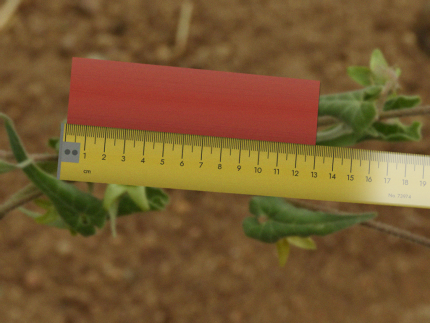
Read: 13,cm
